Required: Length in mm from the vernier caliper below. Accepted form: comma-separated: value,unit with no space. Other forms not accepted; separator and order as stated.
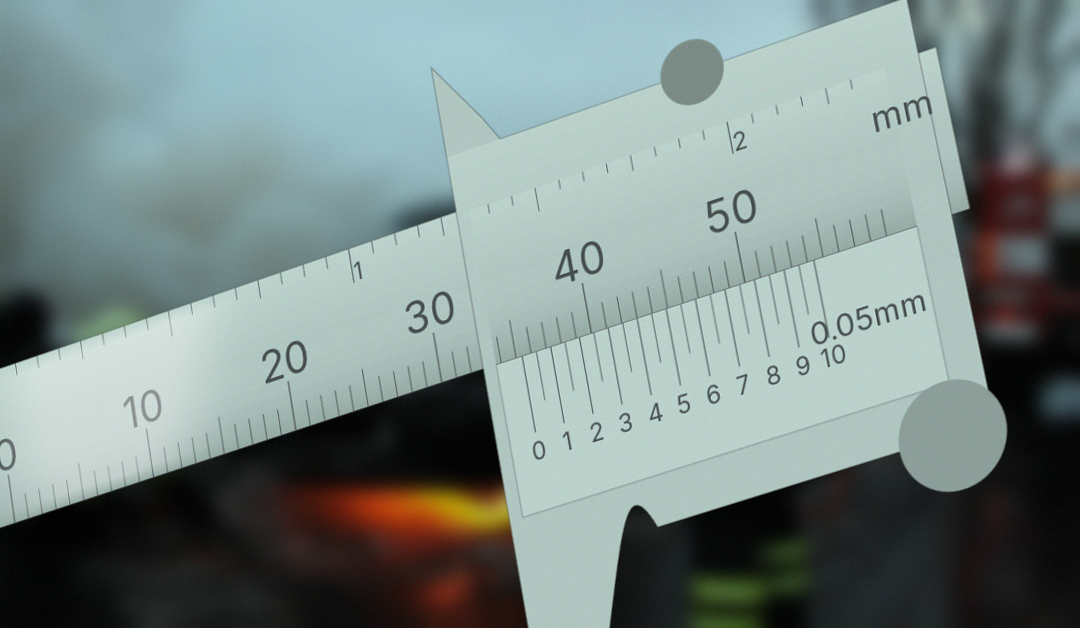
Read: 35.4,mm
